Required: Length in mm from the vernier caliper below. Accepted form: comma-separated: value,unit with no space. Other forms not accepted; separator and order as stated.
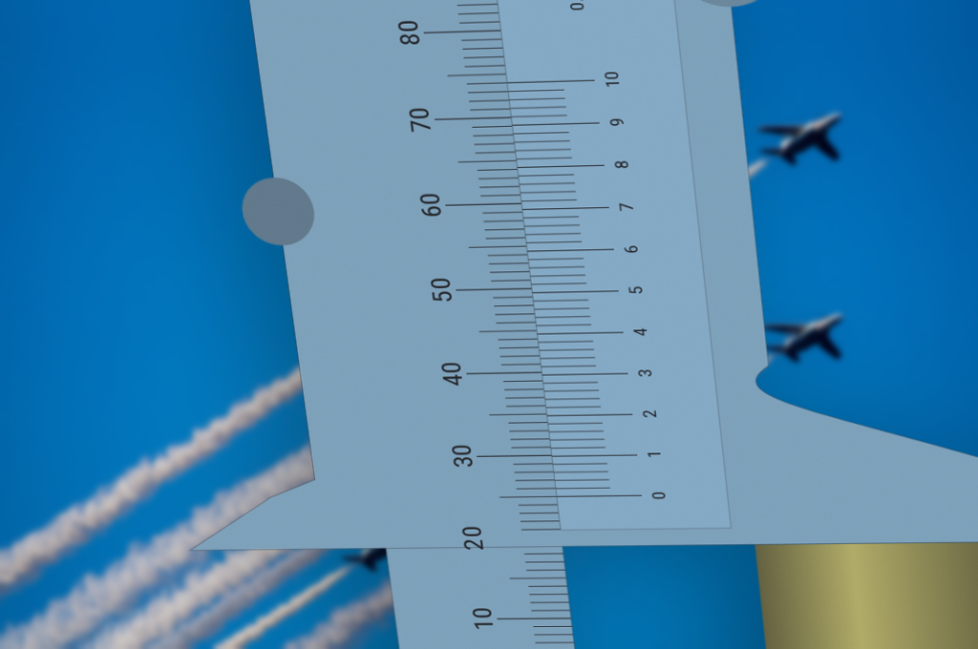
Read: 25.0,mm
